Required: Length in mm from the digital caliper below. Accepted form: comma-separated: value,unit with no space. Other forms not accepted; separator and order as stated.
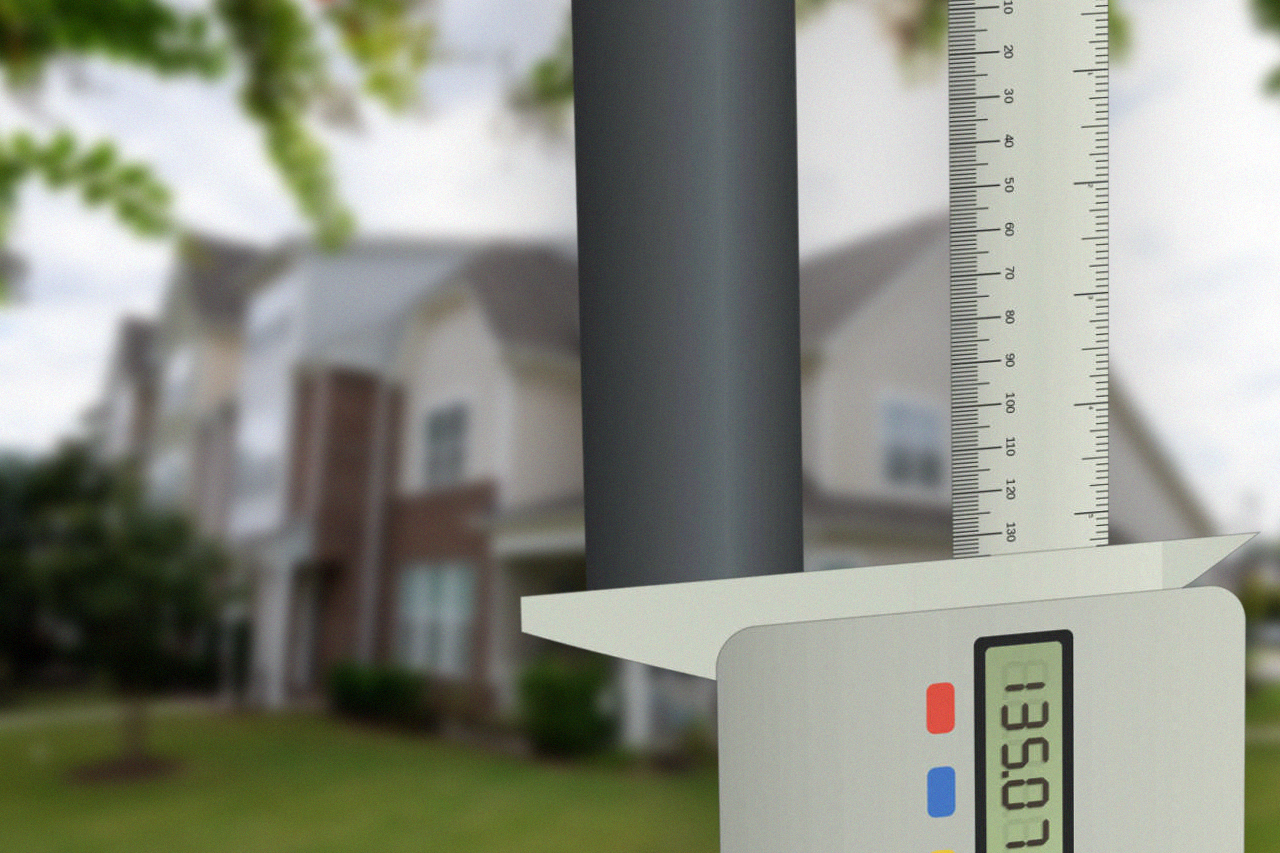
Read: 135.07,mm
